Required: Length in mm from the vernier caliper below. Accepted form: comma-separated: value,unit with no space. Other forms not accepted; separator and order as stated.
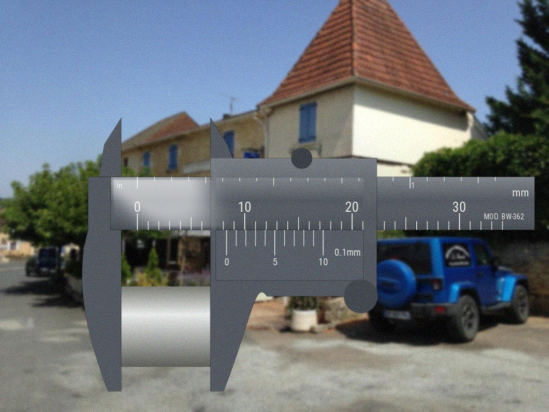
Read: 8.3,mm
